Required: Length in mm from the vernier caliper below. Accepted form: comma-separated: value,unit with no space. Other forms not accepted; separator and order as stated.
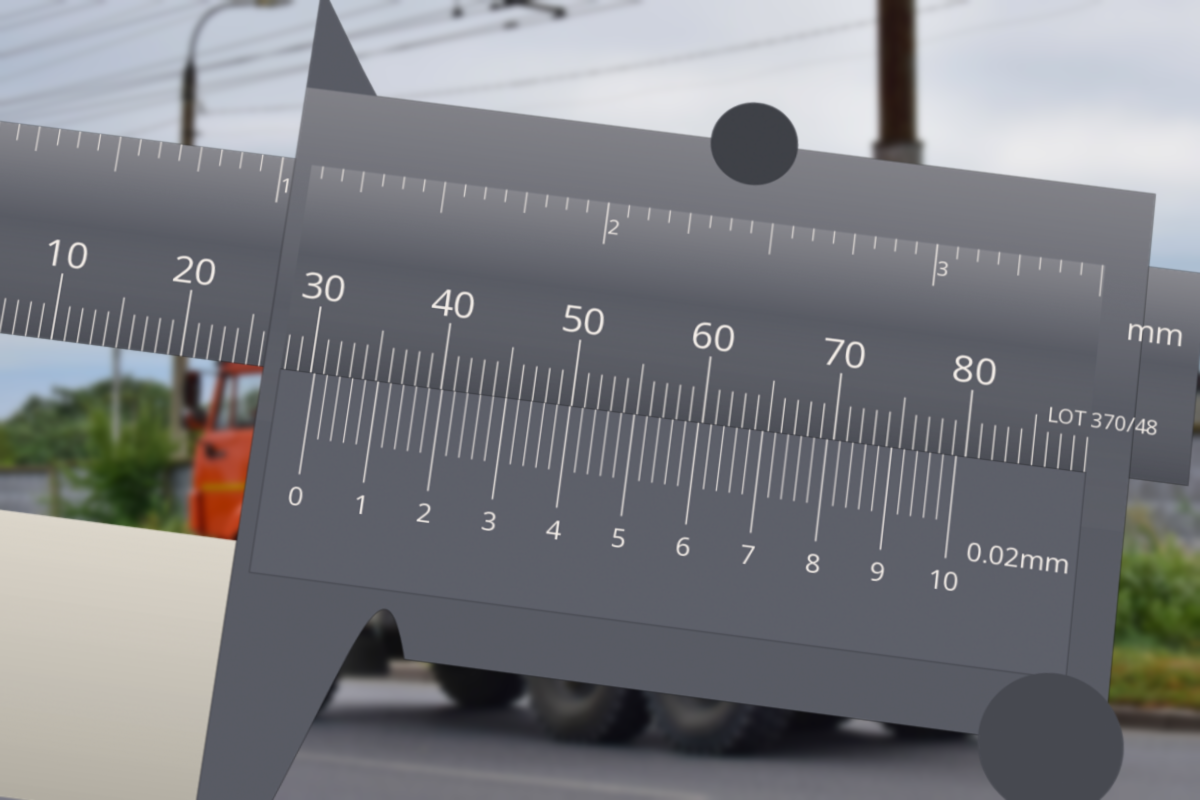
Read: 30.3,mm
